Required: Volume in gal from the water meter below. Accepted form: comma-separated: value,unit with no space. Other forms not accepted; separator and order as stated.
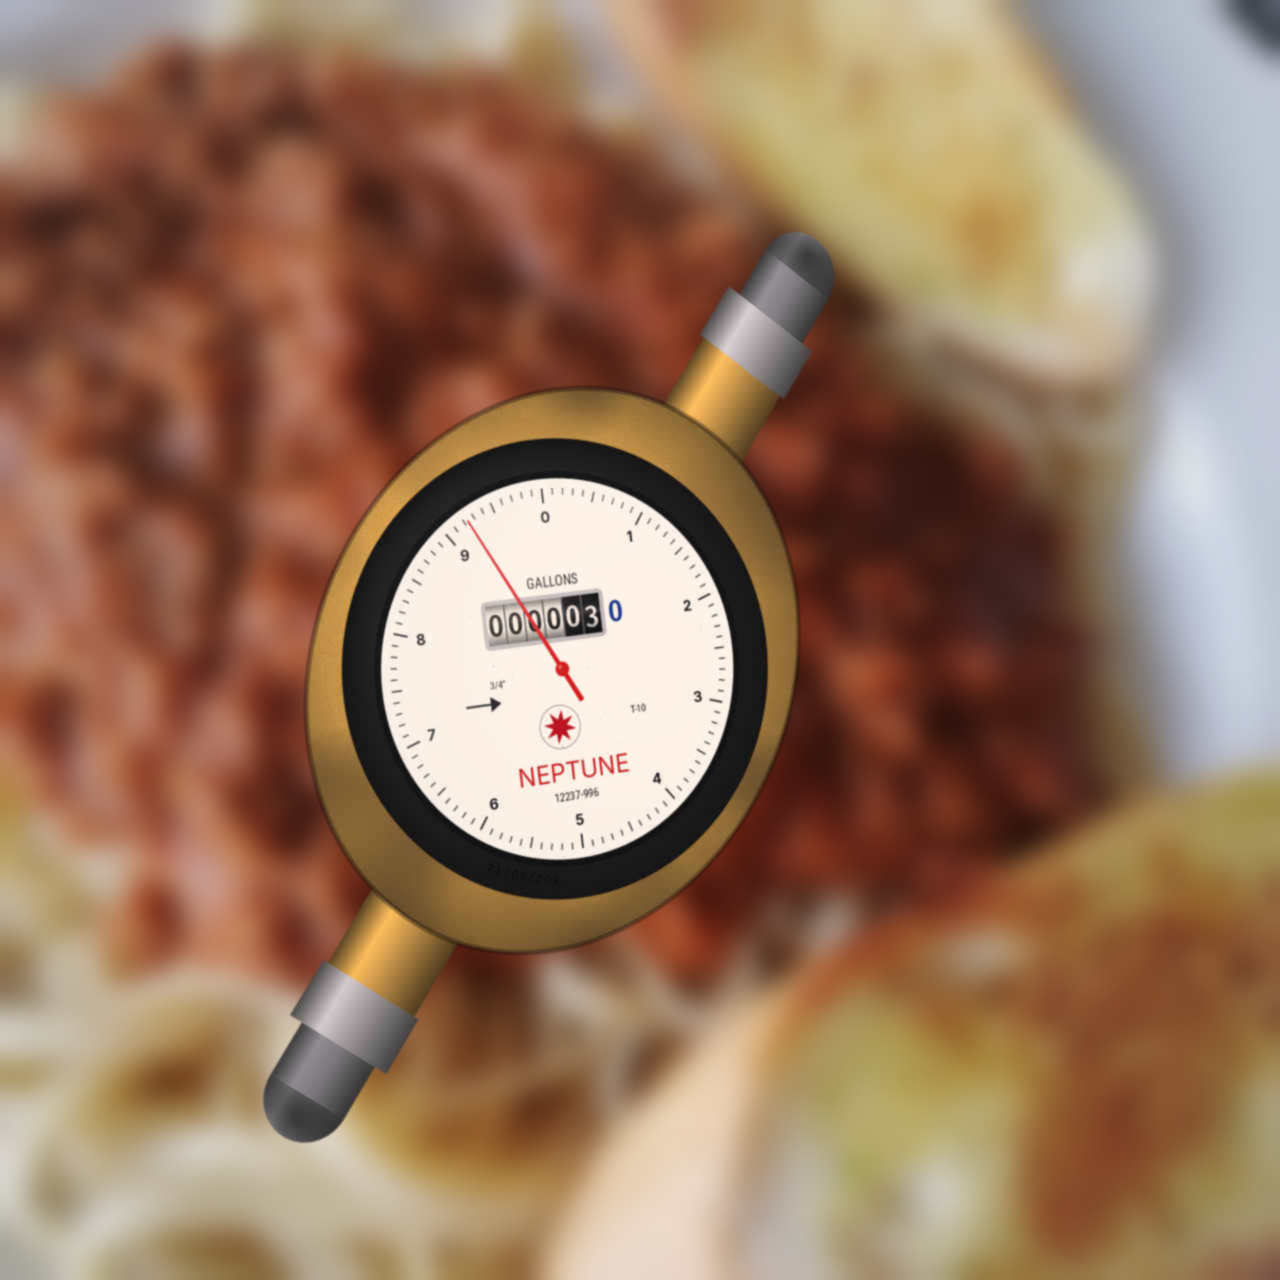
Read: 29.2,gal
